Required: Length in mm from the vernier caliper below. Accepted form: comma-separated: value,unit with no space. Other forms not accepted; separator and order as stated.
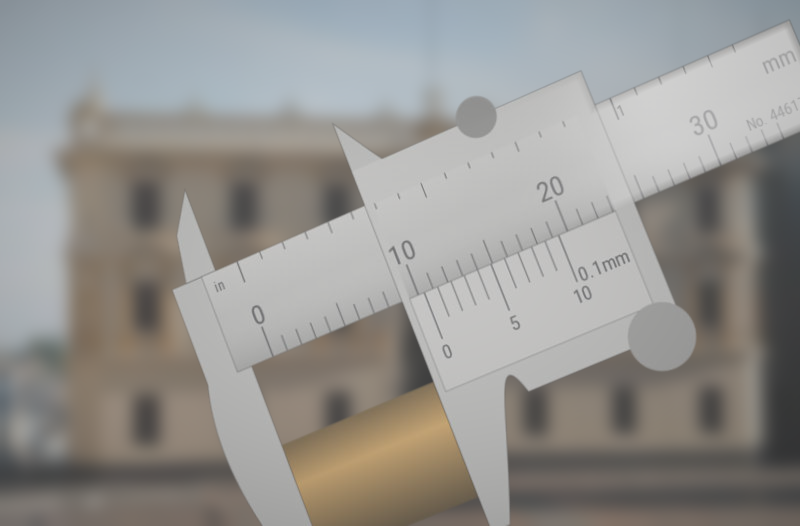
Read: 10.4,mm
